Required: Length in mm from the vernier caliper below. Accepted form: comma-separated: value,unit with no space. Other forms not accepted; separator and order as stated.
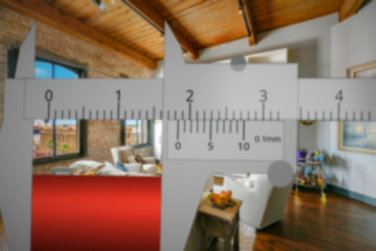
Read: 18.4,mm
